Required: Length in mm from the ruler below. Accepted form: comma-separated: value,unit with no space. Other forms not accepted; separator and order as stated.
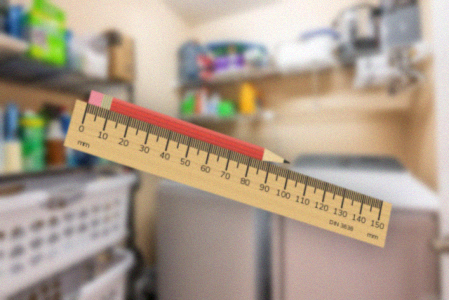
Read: 100,mm
